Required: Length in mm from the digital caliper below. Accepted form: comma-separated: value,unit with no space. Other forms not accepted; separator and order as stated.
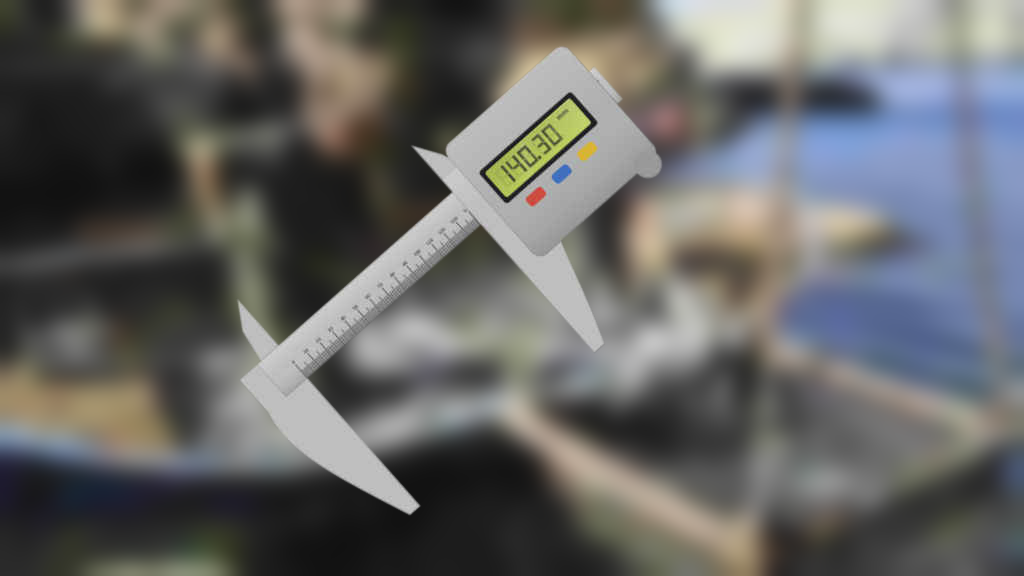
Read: 140.30,mm
